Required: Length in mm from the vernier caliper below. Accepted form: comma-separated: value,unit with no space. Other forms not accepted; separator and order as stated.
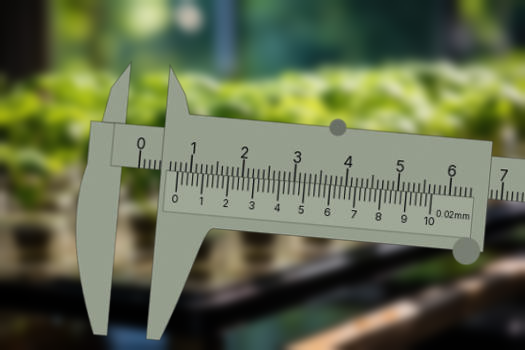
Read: 7.5,mm
